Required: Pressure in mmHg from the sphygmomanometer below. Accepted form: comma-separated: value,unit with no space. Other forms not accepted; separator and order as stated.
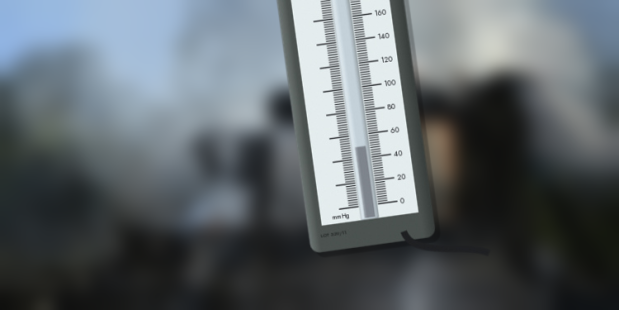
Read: 50,mmHg
